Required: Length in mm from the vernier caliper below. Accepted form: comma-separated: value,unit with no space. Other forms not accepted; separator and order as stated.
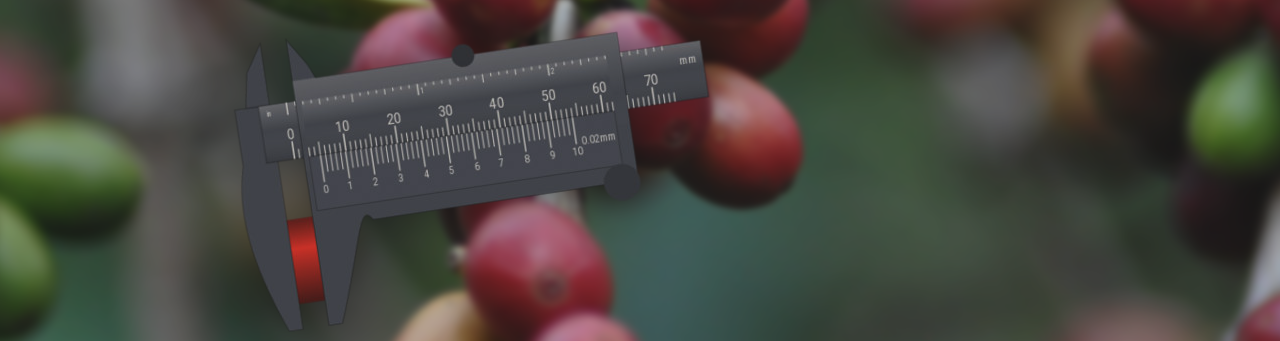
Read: 5.0,mm
